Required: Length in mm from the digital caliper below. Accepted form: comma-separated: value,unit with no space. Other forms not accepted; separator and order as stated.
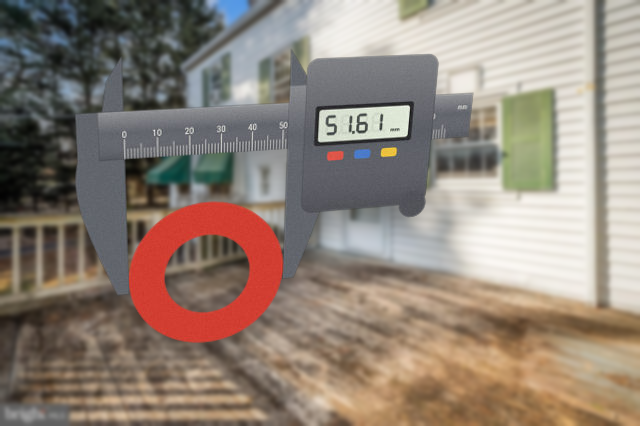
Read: 51.61,mm
